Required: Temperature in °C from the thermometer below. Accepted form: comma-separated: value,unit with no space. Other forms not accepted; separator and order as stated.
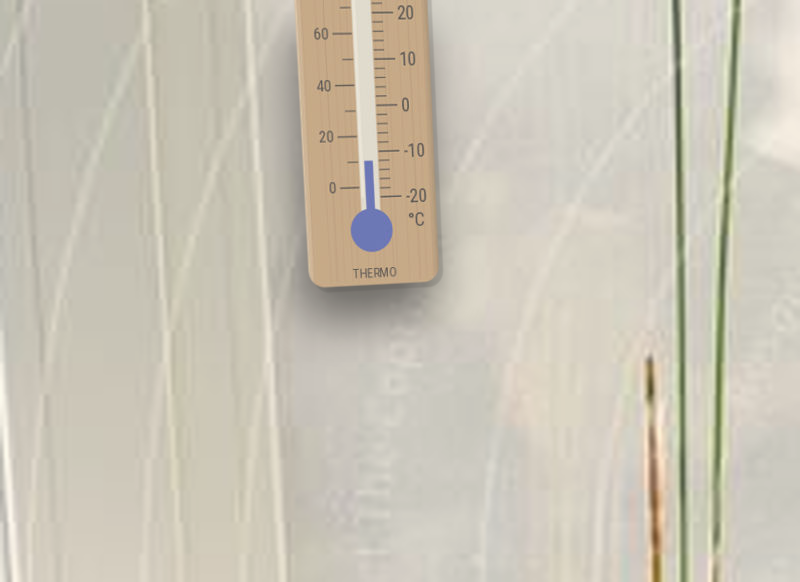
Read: -12,°C
